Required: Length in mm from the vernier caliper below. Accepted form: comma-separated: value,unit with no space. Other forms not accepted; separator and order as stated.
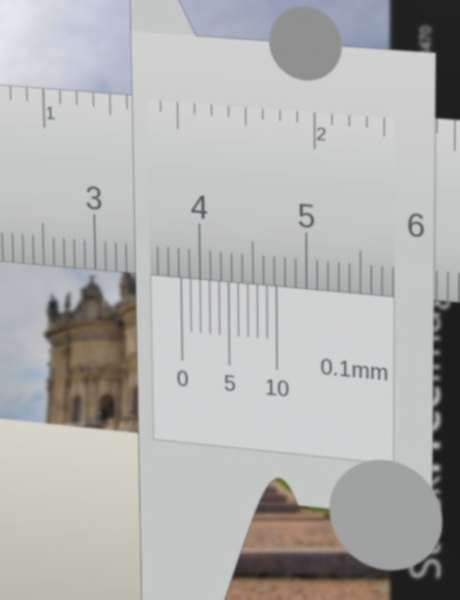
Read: 38.2,mm
